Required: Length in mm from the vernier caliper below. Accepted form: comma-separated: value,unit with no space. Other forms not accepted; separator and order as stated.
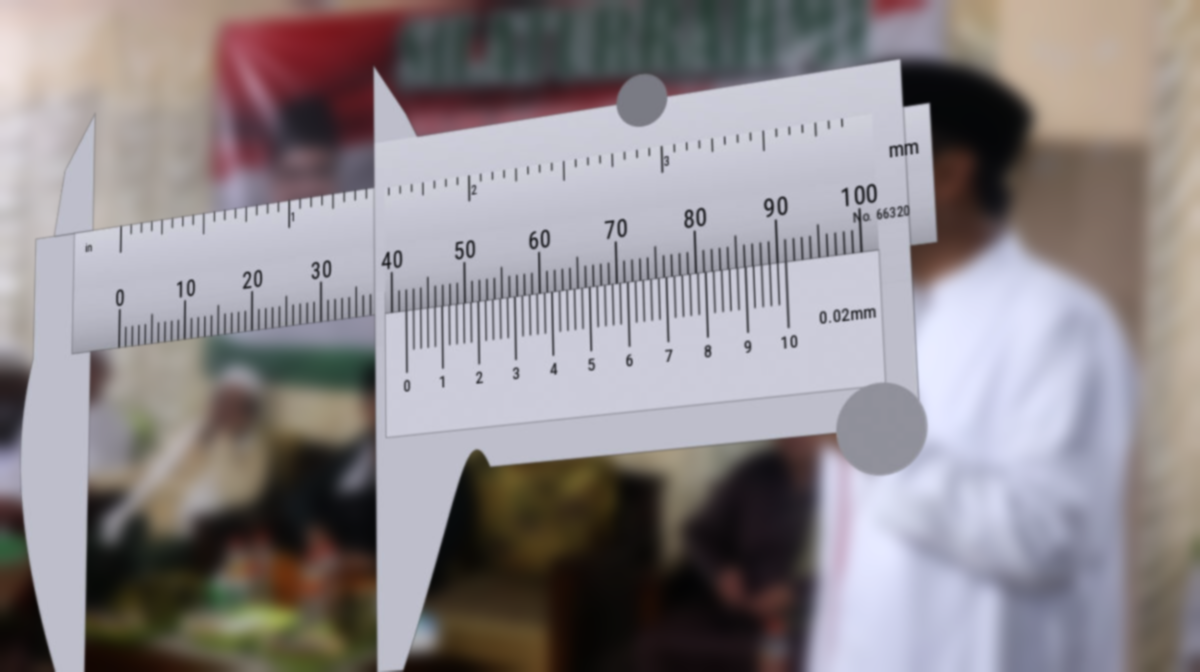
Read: 42.0,mm
